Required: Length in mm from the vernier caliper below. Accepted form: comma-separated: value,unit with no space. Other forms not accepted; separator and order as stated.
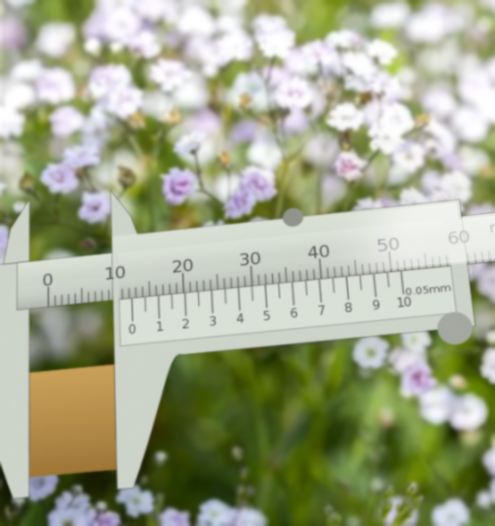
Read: 12.4,mm
